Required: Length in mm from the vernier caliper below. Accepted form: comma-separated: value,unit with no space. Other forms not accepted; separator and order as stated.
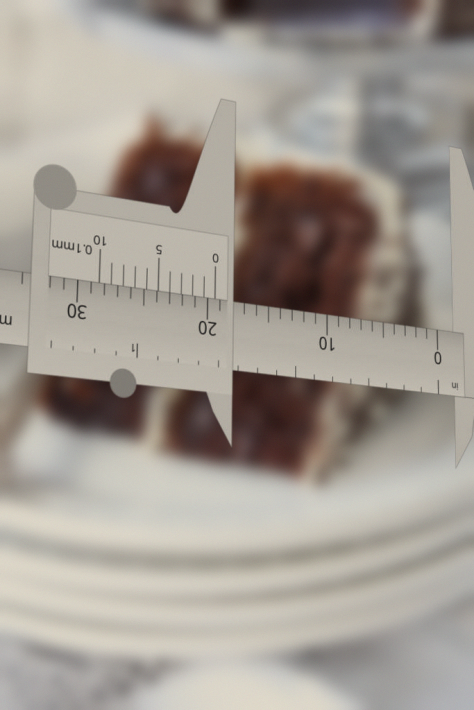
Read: 19.4,mm
